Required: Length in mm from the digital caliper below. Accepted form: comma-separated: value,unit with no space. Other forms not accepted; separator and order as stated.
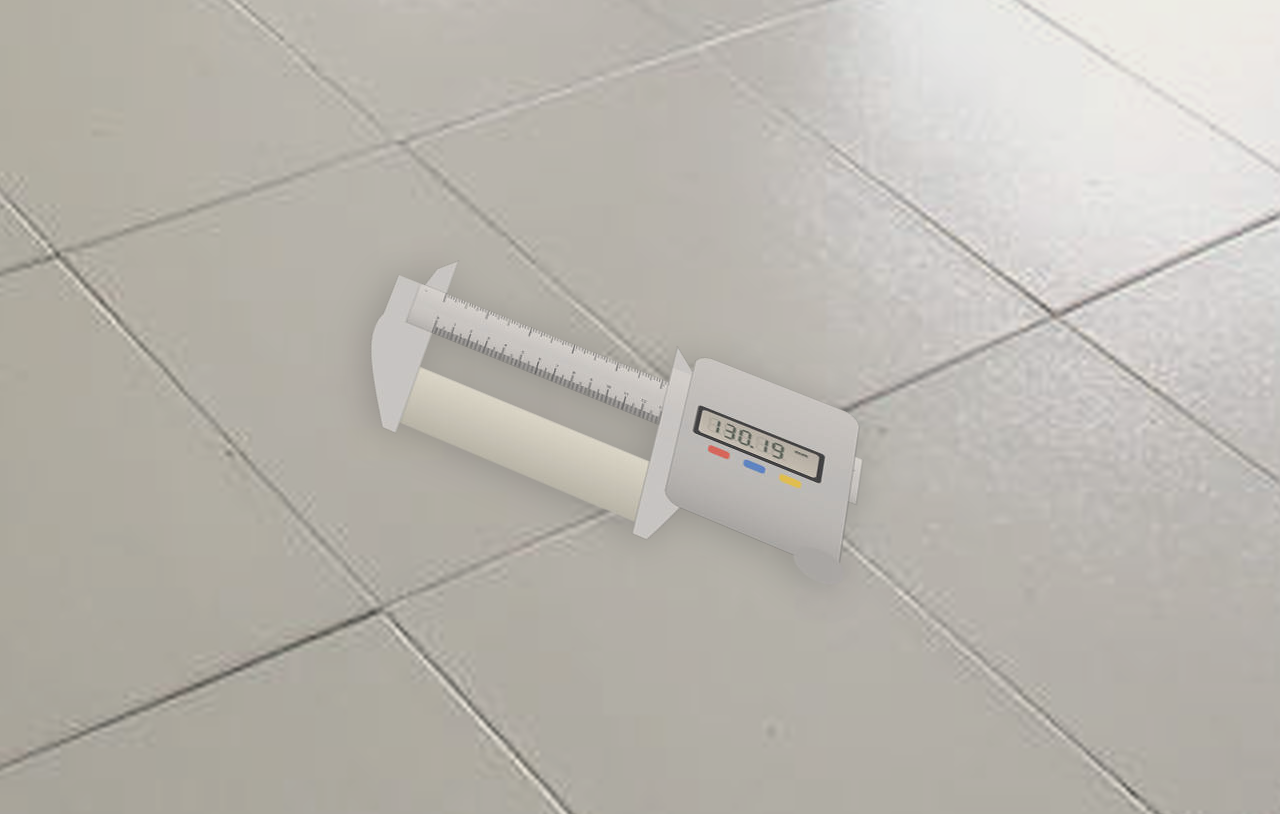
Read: 130.19,mm
